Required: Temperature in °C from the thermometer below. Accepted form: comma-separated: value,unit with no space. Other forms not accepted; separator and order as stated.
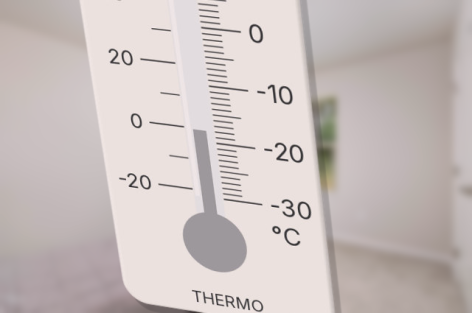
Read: -18,°C
